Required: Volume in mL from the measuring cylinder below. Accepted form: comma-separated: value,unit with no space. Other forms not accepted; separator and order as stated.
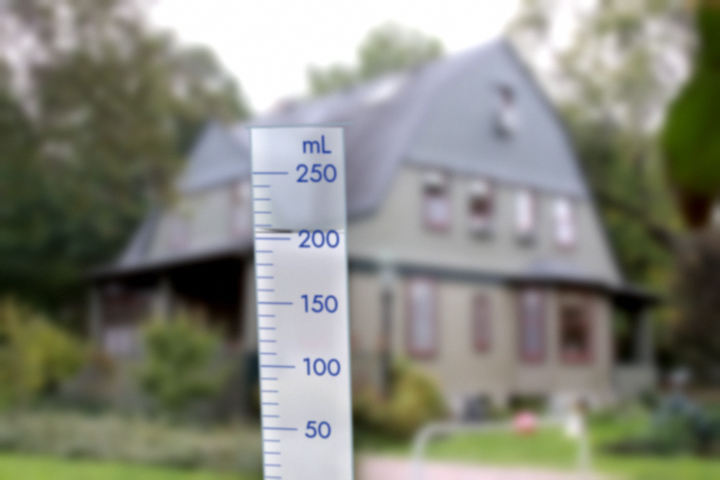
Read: 205,mL
